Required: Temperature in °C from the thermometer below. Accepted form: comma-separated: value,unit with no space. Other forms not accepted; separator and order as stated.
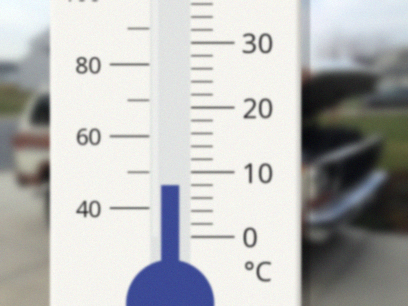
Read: 8,°C
